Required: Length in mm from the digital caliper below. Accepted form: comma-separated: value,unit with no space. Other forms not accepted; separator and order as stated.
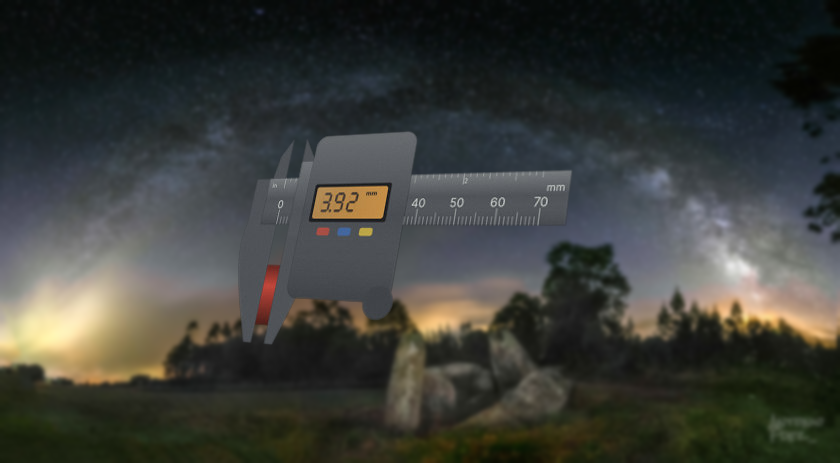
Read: 3.92,mm
